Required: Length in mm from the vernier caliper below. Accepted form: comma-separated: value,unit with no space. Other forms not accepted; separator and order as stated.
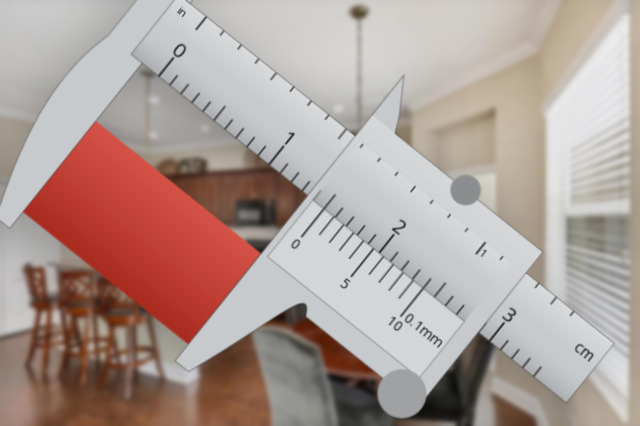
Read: 15.0,mm
